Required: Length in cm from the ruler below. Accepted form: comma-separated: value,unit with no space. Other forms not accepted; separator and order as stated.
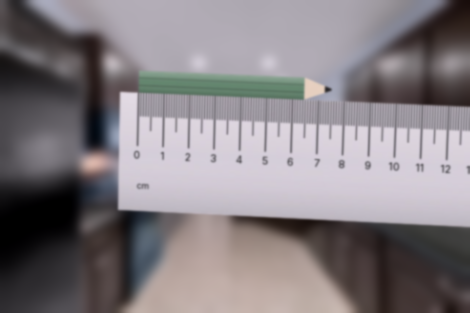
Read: 7.5,cm
